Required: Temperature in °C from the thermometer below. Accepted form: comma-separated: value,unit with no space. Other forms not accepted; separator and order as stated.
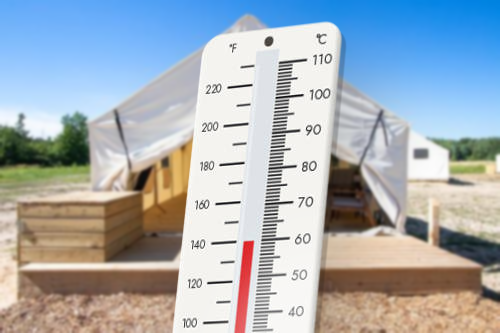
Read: 60,°C
